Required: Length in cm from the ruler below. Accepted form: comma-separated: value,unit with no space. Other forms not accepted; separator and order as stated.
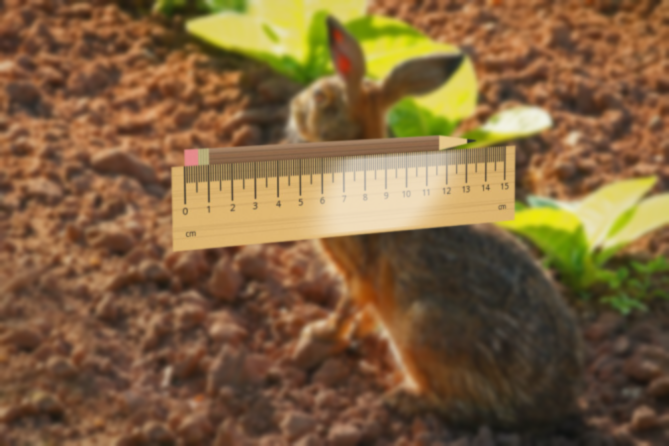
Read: 13.5,cm
